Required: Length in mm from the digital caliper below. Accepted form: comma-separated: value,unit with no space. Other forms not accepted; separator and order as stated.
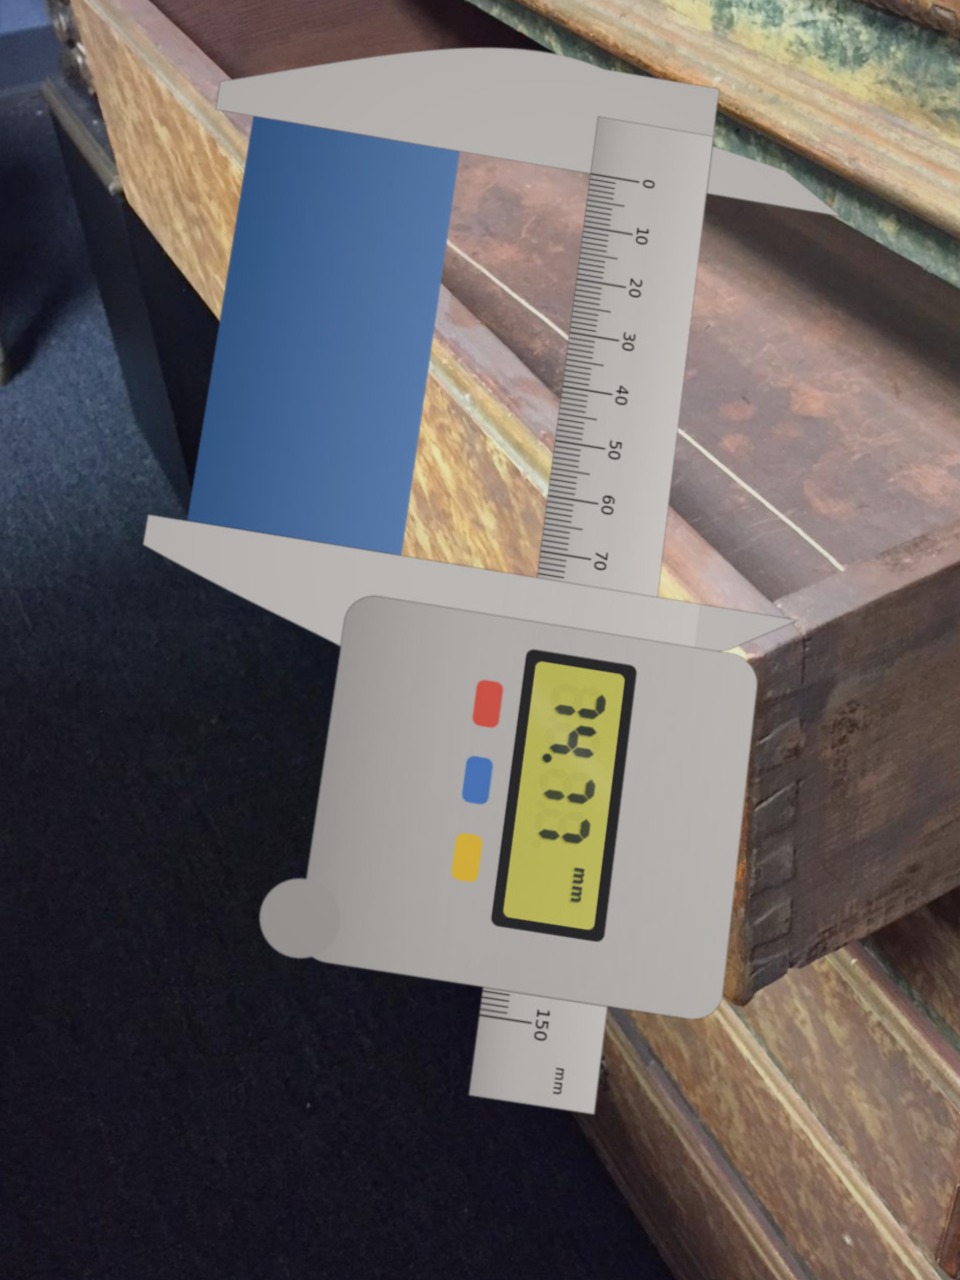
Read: 74.77,mm
